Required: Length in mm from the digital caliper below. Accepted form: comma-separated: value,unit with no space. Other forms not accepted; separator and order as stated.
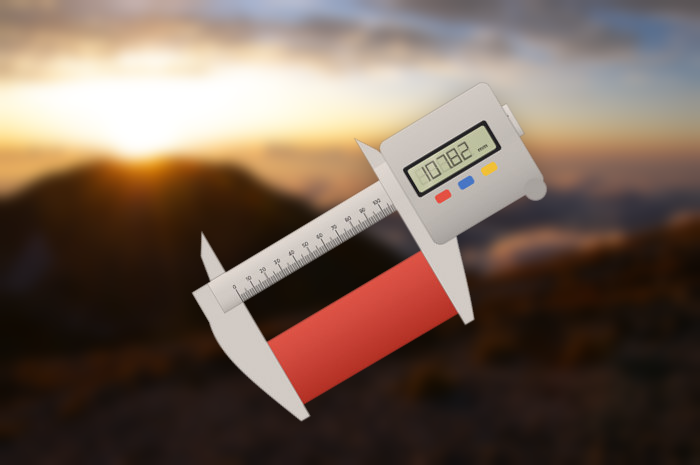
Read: 107.82,mm
